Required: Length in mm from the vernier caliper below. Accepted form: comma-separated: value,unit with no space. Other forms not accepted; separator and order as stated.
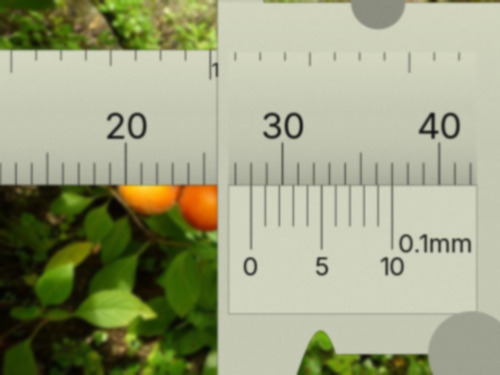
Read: 28.0,mm
